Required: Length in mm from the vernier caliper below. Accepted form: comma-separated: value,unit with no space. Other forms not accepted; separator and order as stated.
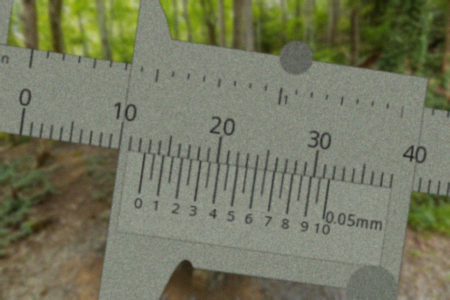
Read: 12.6,mm
